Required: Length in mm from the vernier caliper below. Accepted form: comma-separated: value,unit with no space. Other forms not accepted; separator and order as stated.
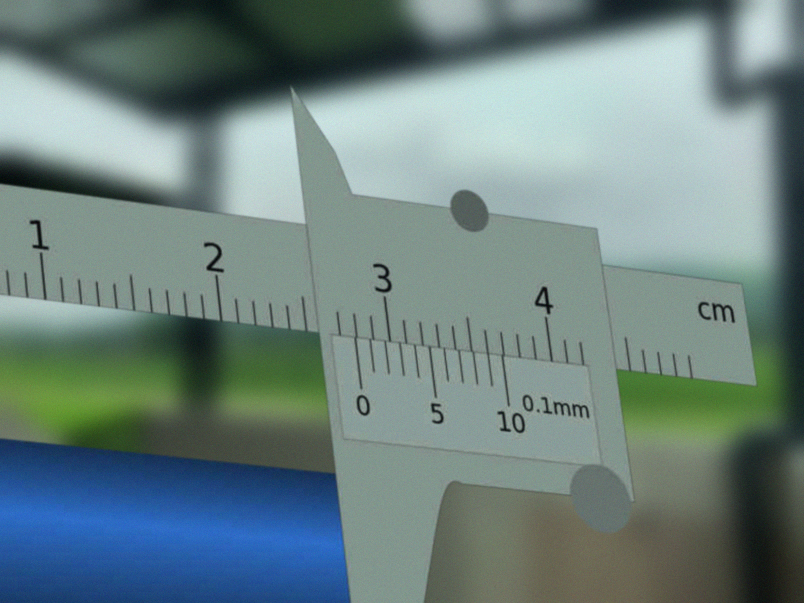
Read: 27.9,mm
